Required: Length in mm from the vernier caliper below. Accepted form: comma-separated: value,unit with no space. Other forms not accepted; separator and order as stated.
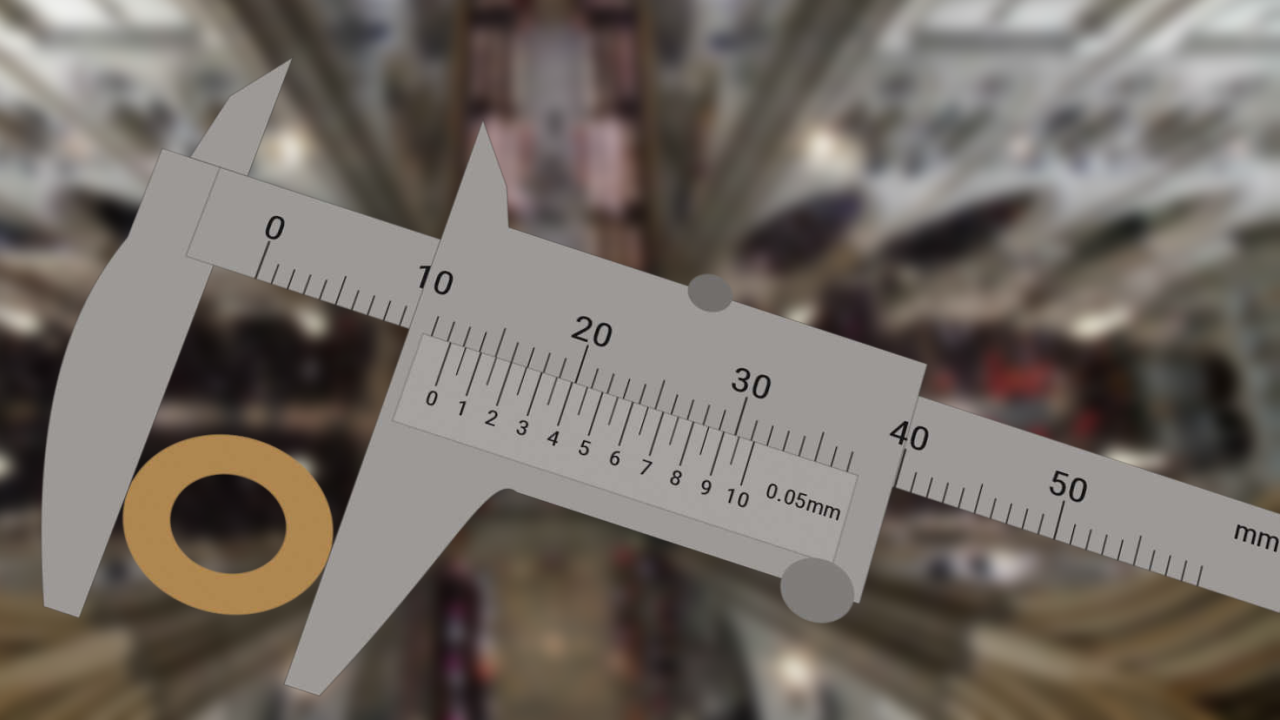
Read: 12.2,mm
